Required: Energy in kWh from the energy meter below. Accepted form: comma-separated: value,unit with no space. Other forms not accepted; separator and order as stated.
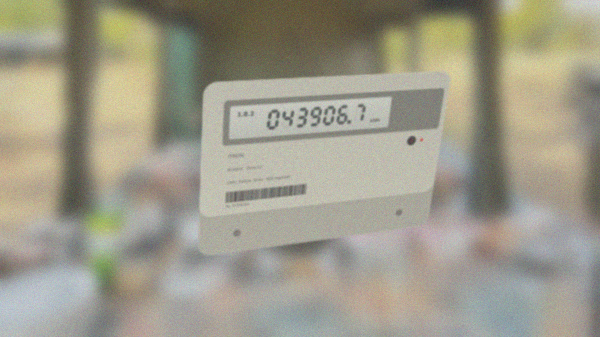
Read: 43906.7,kWh
